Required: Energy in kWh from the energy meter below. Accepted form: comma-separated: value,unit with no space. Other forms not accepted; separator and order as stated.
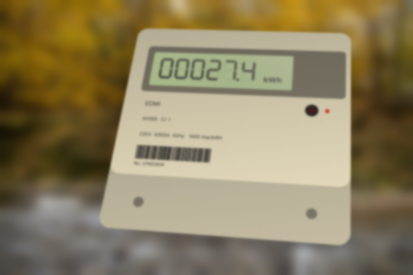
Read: 27.4,kWh
